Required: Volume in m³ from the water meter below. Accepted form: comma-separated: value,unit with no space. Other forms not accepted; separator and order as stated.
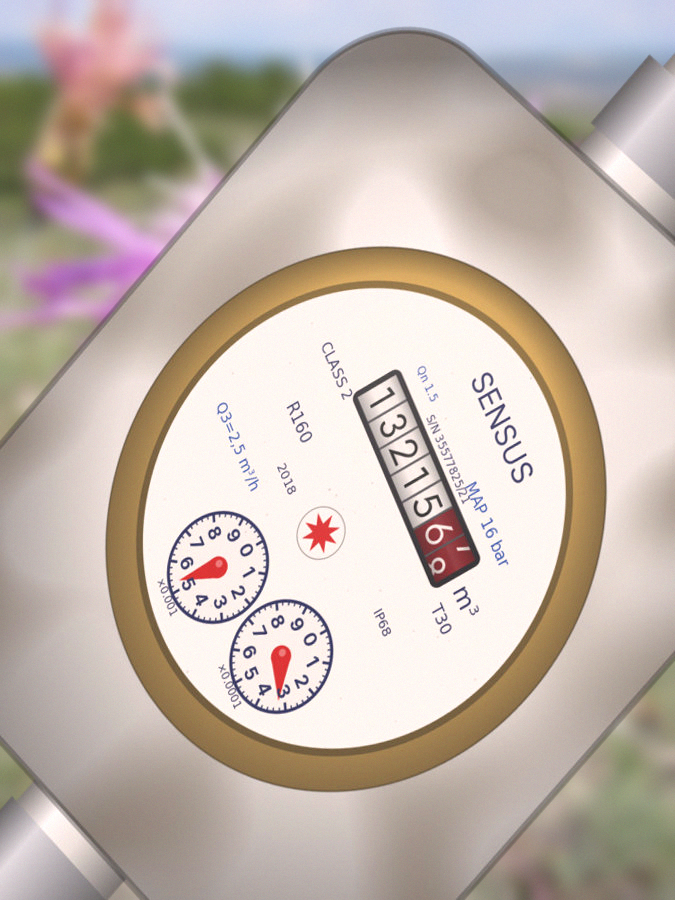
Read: 13215.6753,m³
